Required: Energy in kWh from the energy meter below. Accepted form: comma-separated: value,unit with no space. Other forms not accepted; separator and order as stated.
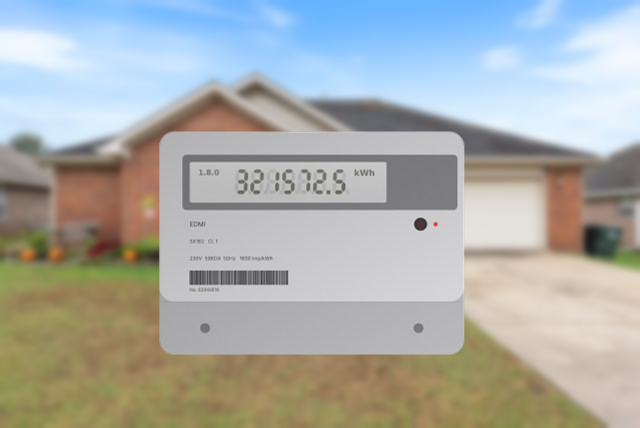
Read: 321572.5,kWh
